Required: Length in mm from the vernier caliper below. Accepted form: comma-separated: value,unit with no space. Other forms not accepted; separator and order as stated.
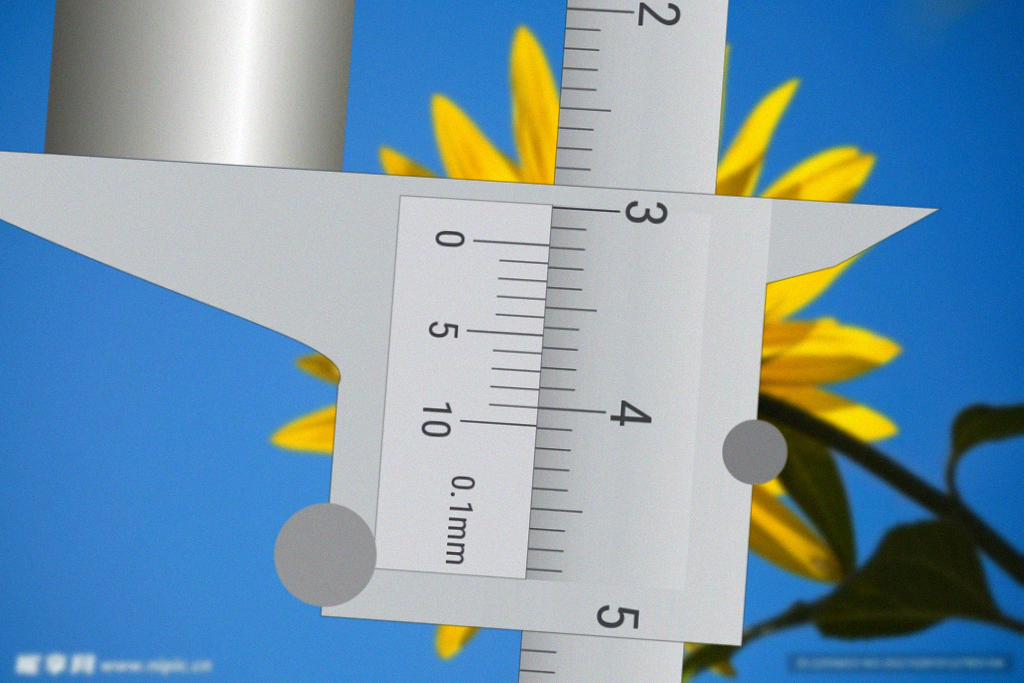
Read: 31.9,mm
